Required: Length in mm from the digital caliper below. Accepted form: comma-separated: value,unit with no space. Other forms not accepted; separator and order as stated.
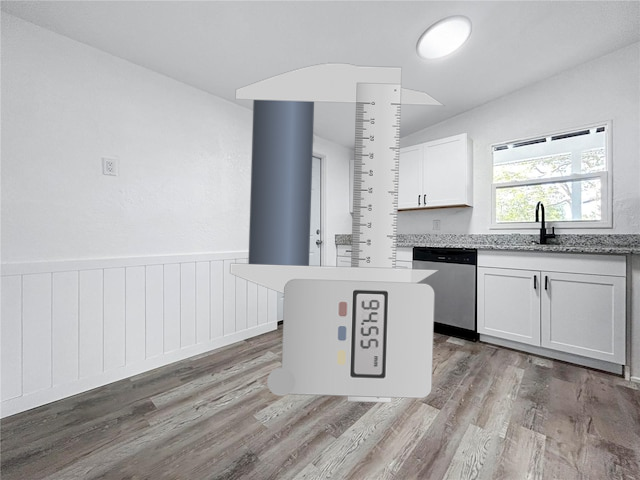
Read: 94.55,mm
